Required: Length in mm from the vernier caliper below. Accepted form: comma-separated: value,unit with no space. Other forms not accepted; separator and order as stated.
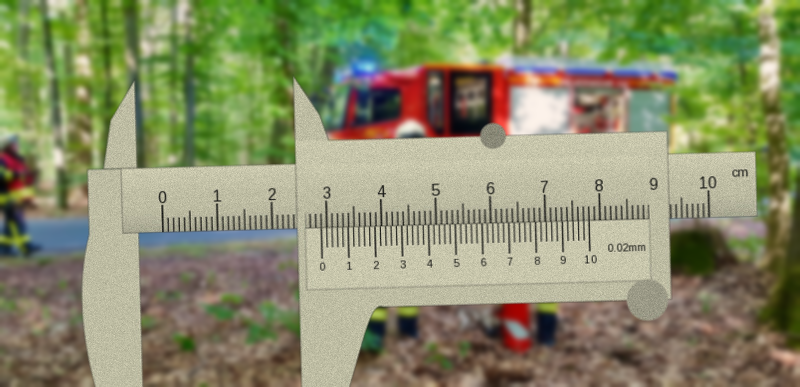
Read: 29.0,mm
